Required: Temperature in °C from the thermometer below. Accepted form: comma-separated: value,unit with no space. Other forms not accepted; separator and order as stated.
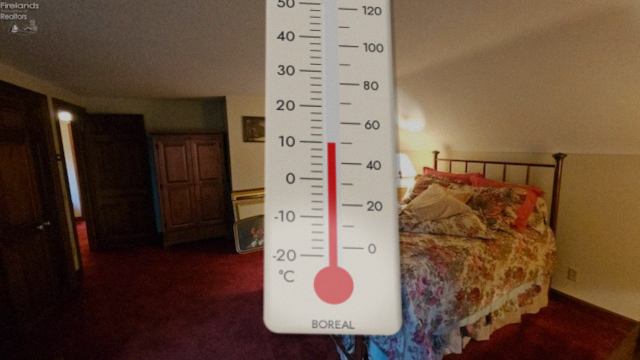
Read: 10,°C
